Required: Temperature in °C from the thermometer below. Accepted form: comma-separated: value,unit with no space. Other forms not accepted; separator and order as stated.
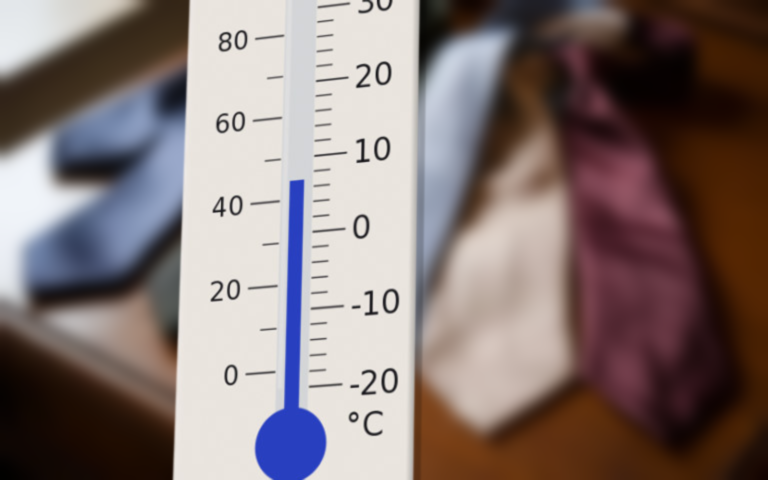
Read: 7,°C
